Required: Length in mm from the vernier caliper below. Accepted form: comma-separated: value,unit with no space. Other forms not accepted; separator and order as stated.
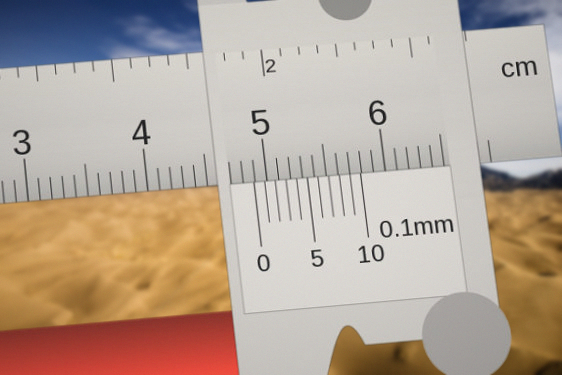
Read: 48.9,mm
